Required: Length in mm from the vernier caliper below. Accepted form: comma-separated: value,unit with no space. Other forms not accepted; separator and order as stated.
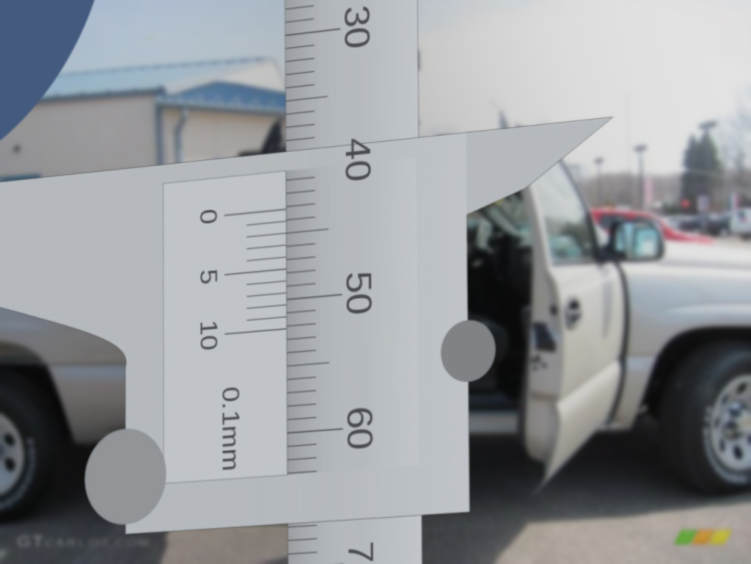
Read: 43.2,mm
